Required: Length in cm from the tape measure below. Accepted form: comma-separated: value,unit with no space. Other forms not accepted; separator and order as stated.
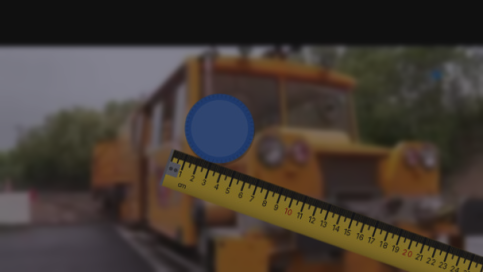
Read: 5.5,cm
